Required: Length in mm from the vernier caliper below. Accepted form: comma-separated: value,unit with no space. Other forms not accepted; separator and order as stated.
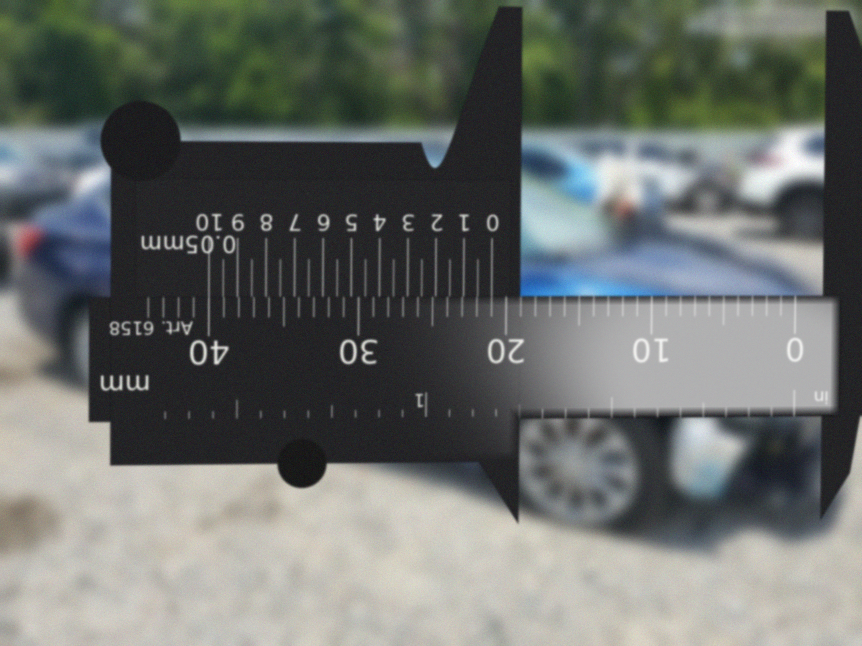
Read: 21.0,mm
